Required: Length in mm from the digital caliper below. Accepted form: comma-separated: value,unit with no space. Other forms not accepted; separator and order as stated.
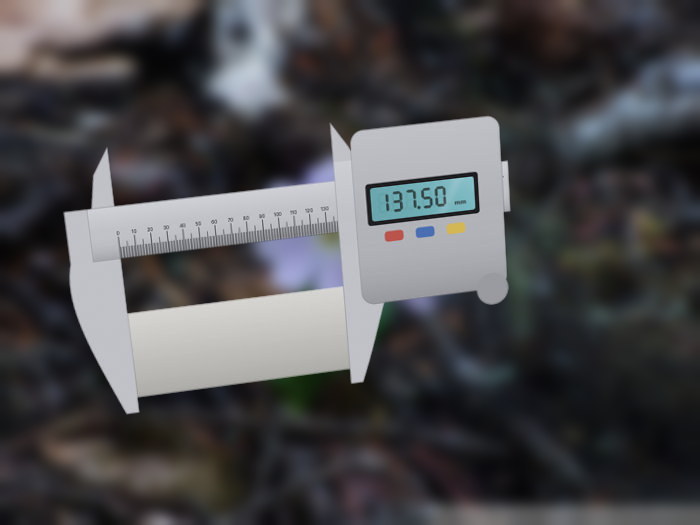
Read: 137.50,mm
